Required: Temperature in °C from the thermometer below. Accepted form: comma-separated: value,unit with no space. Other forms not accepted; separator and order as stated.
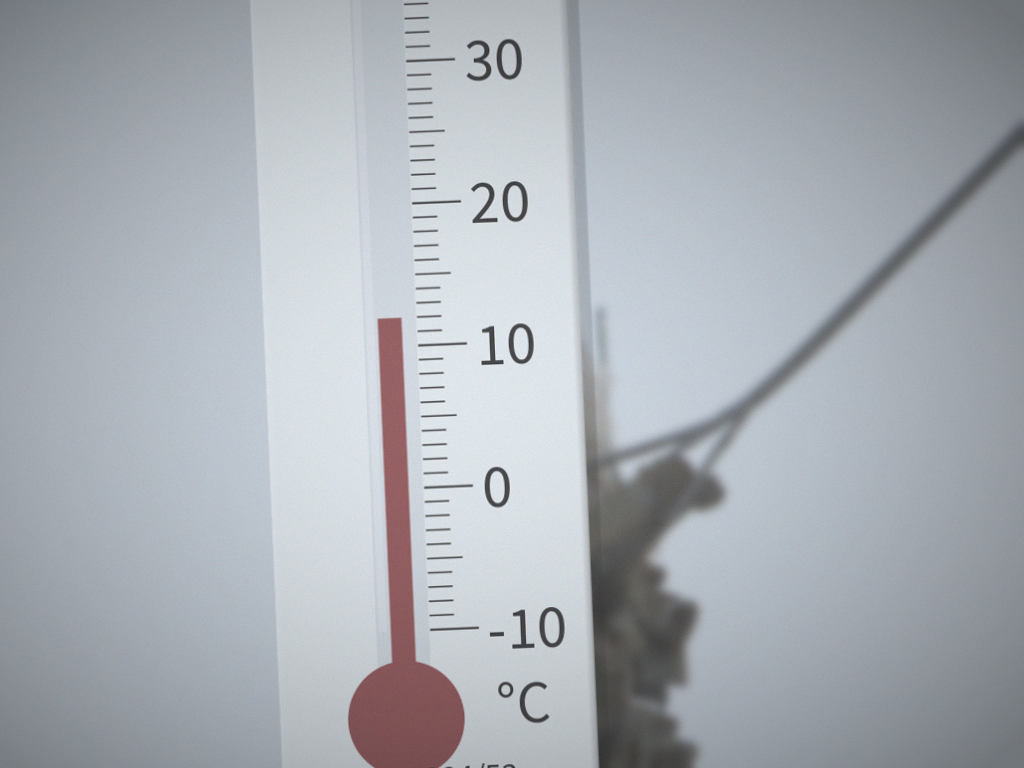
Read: 12,°C
